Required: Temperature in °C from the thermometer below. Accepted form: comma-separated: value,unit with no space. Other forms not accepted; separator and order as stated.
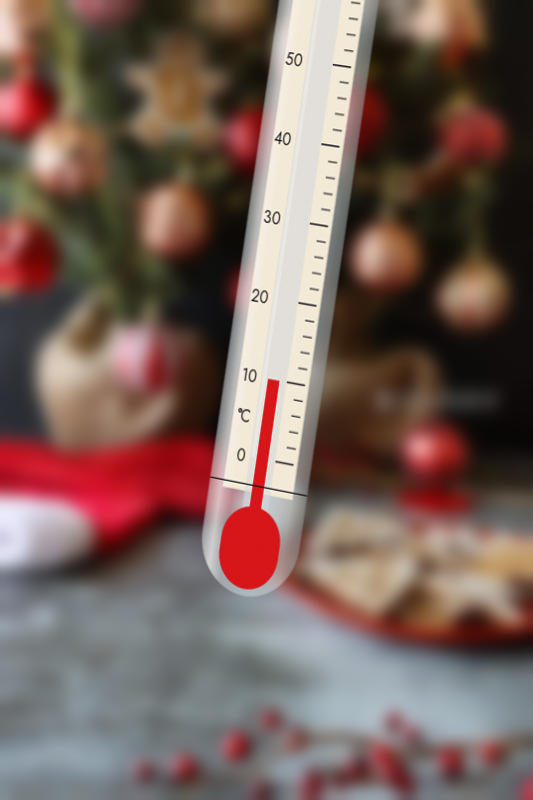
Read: 10,°C
